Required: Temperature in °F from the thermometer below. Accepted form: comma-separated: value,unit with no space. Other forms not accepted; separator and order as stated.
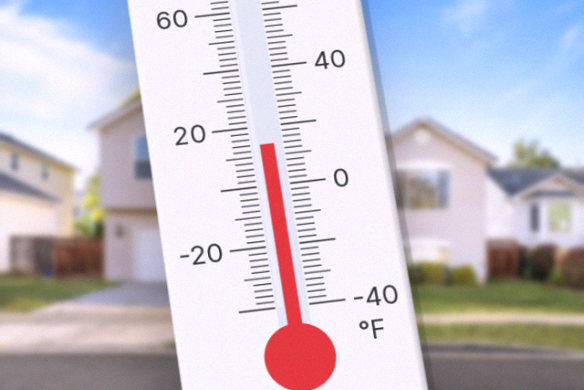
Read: 14,°F
